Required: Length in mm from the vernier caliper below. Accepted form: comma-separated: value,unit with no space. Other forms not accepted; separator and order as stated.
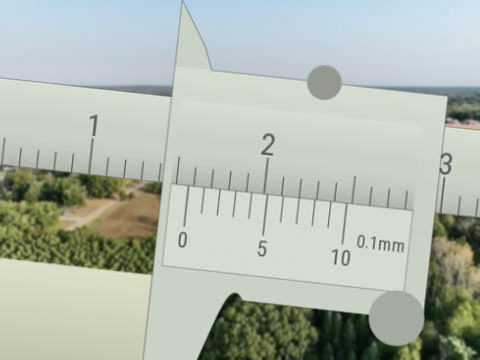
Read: 15.7,mm
